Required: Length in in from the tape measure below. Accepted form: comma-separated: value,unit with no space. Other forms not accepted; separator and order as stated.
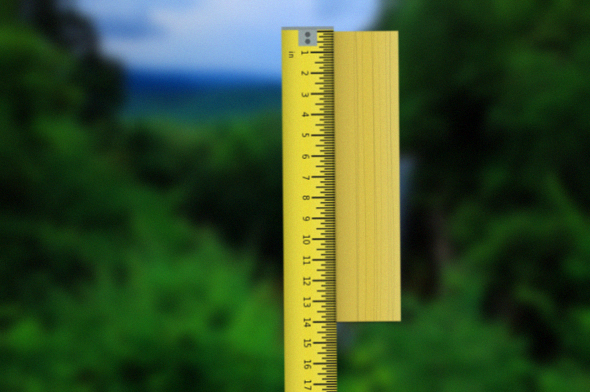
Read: 14,in
